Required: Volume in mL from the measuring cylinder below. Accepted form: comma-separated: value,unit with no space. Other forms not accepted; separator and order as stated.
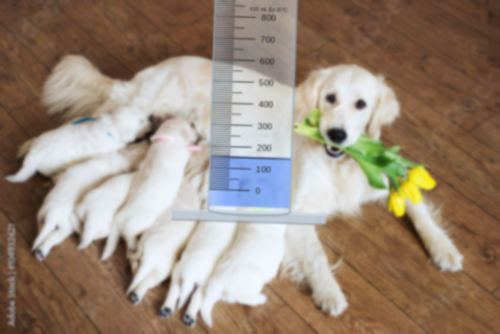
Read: 150,mL
